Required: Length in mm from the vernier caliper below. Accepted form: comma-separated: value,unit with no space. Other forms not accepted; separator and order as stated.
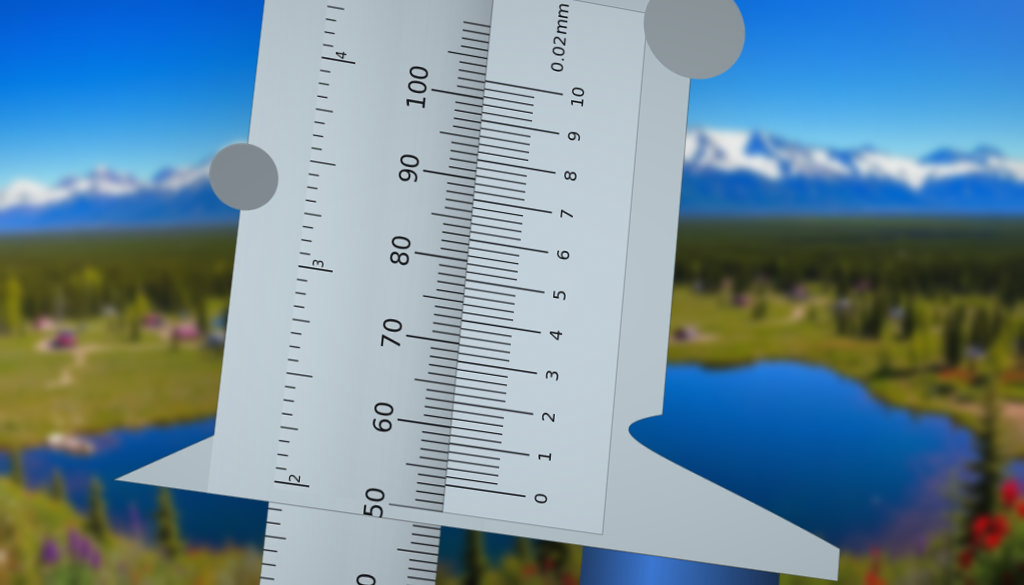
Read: 53.2,mm
